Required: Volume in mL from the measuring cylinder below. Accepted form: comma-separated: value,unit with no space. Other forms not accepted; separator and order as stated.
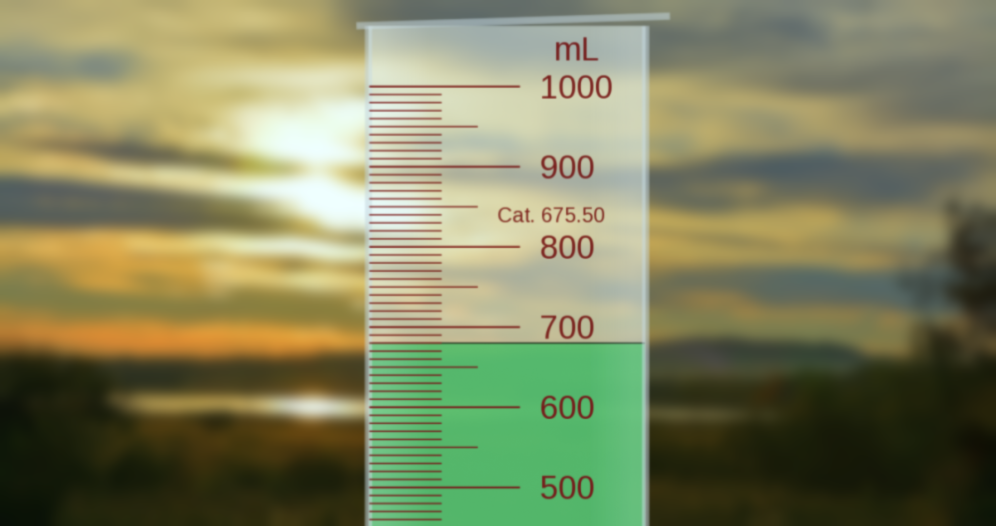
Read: 680,mL
